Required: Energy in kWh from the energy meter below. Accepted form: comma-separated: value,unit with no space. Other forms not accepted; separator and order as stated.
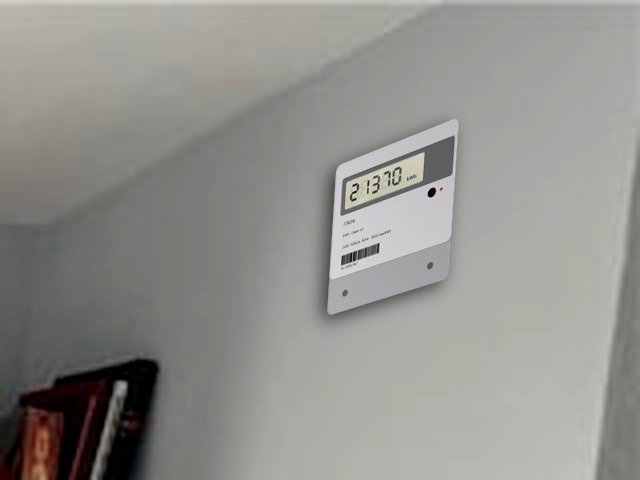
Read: 21370,kWh
